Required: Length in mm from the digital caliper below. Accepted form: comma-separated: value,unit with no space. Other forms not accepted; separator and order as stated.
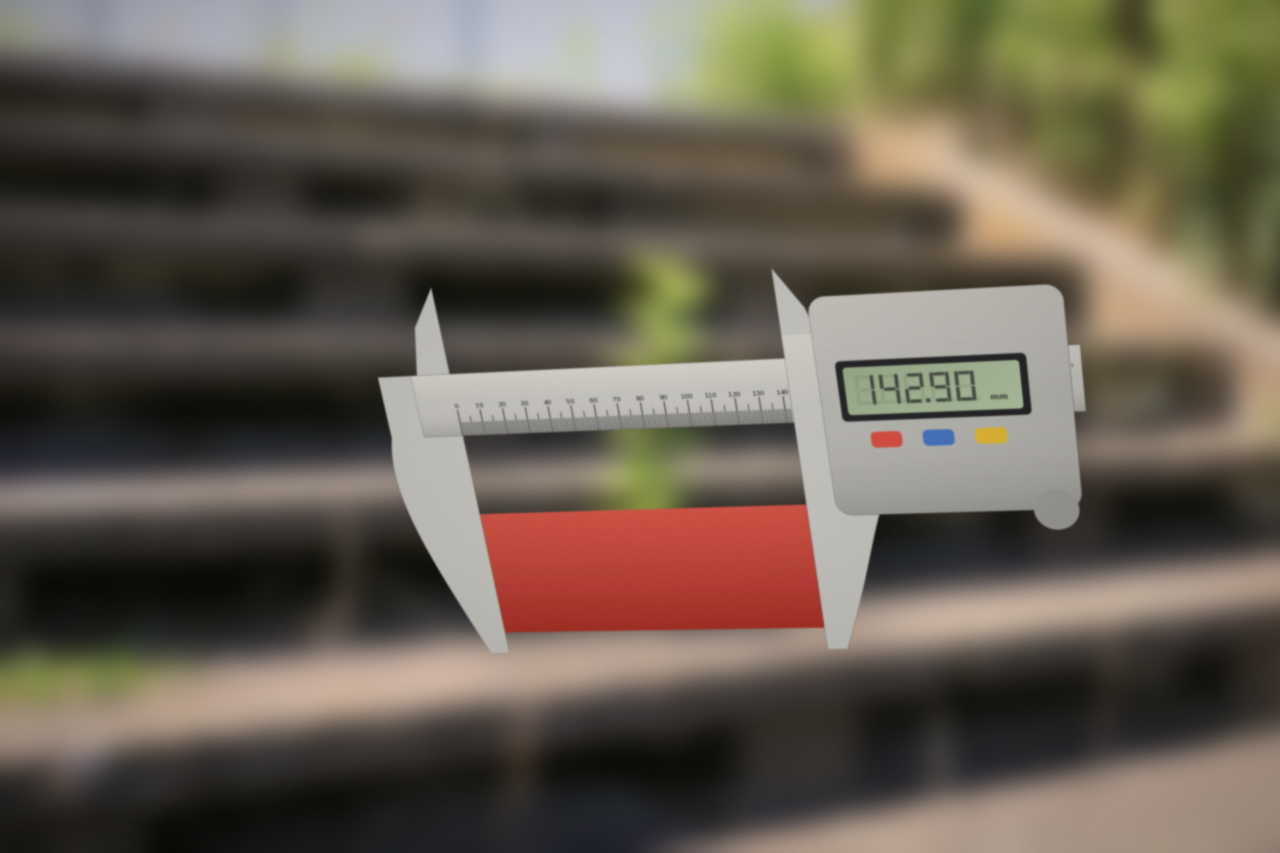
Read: 142.90,mm
